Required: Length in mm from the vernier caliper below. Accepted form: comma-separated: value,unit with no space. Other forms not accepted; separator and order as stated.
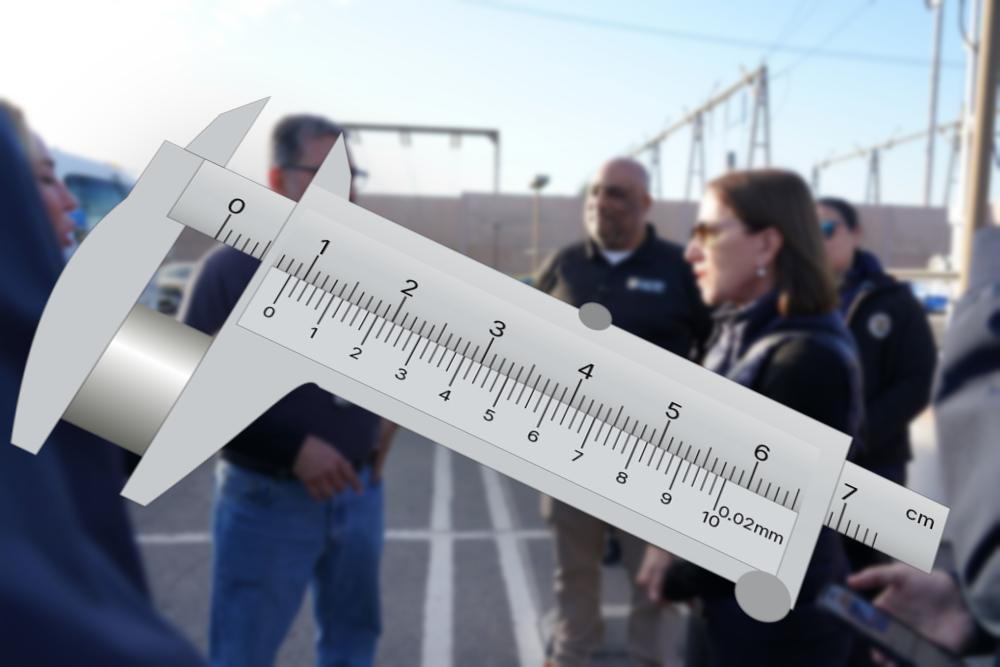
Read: 8.6,mm
